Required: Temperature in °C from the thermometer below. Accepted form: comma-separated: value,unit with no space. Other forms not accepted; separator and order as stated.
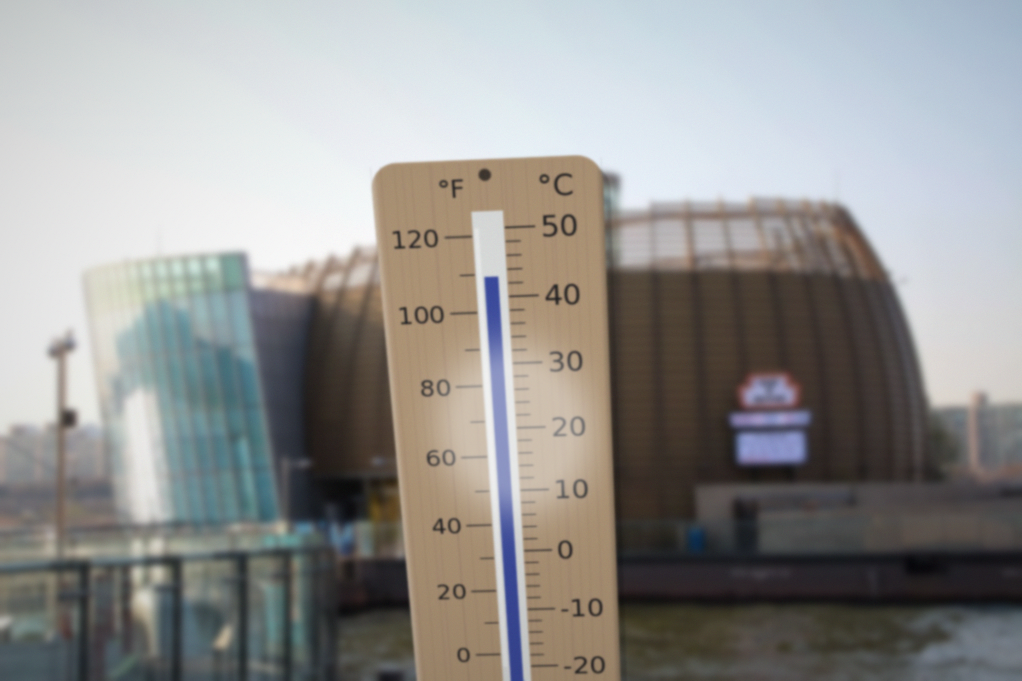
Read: 43,°C
